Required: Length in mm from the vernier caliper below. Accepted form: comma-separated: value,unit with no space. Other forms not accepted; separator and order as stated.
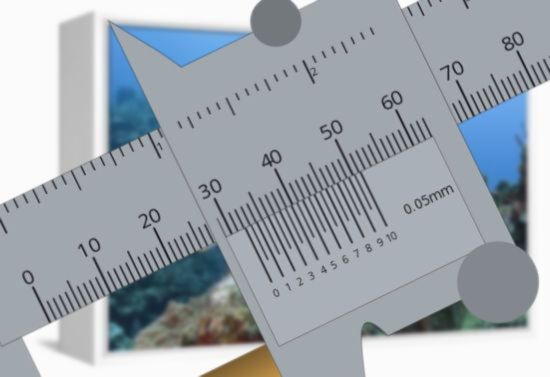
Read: 32.2,mm
